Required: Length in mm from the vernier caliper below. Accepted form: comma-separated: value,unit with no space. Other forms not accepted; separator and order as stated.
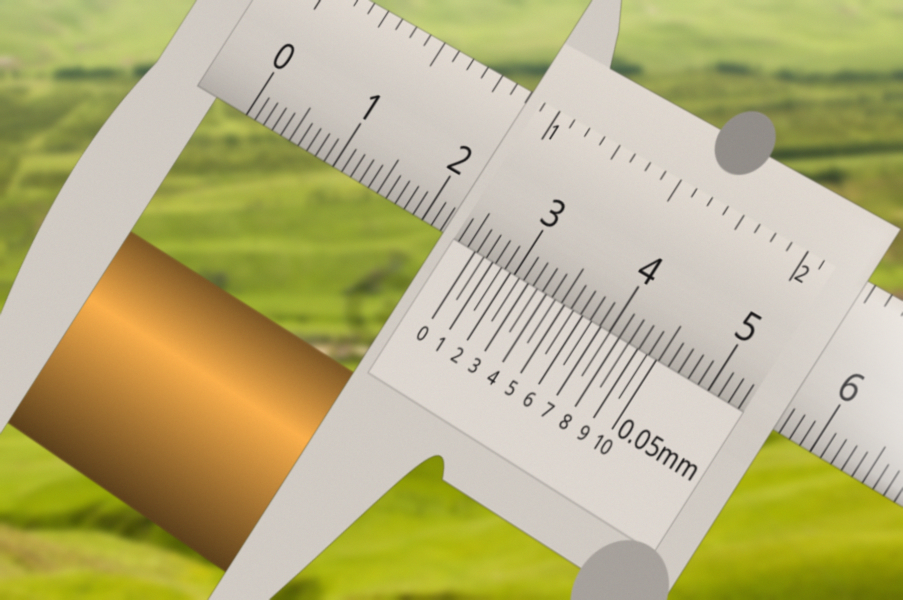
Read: 25.8,mm
